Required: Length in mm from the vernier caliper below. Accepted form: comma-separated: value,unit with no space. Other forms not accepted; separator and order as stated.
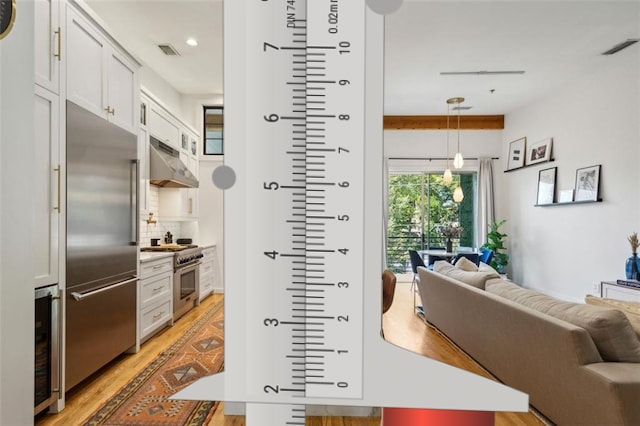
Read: 21.2,mm
